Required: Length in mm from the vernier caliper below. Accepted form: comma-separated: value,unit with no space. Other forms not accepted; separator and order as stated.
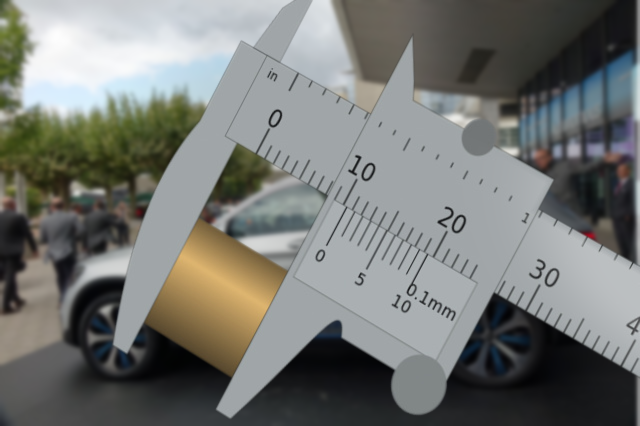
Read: 10.4,mm
